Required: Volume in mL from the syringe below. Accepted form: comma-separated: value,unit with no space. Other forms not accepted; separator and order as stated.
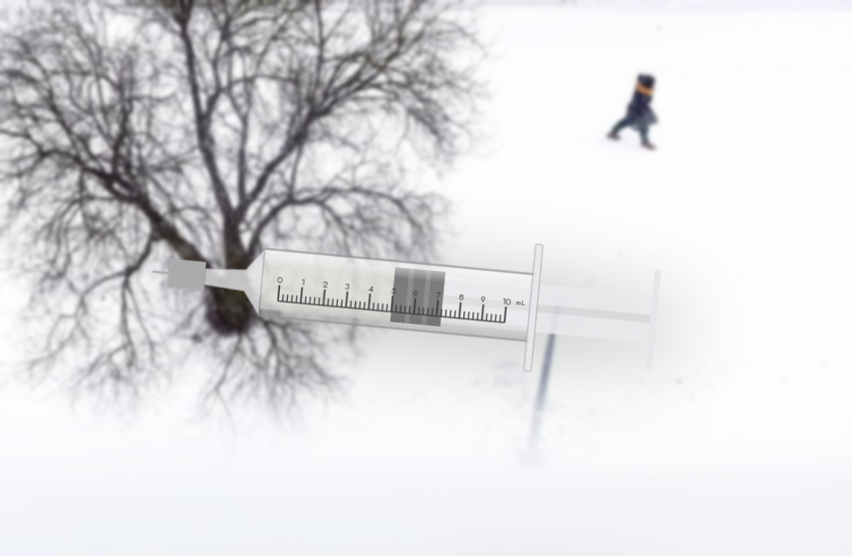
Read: 5,mL
